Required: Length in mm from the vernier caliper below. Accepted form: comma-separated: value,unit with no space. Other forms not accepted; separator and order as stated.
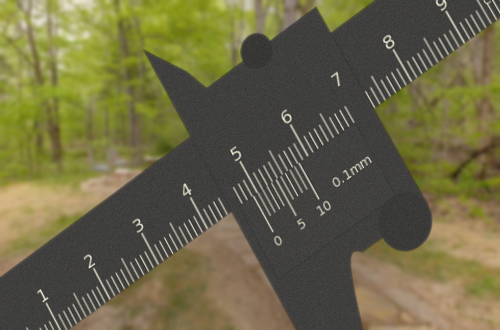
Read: 49.2,mm
